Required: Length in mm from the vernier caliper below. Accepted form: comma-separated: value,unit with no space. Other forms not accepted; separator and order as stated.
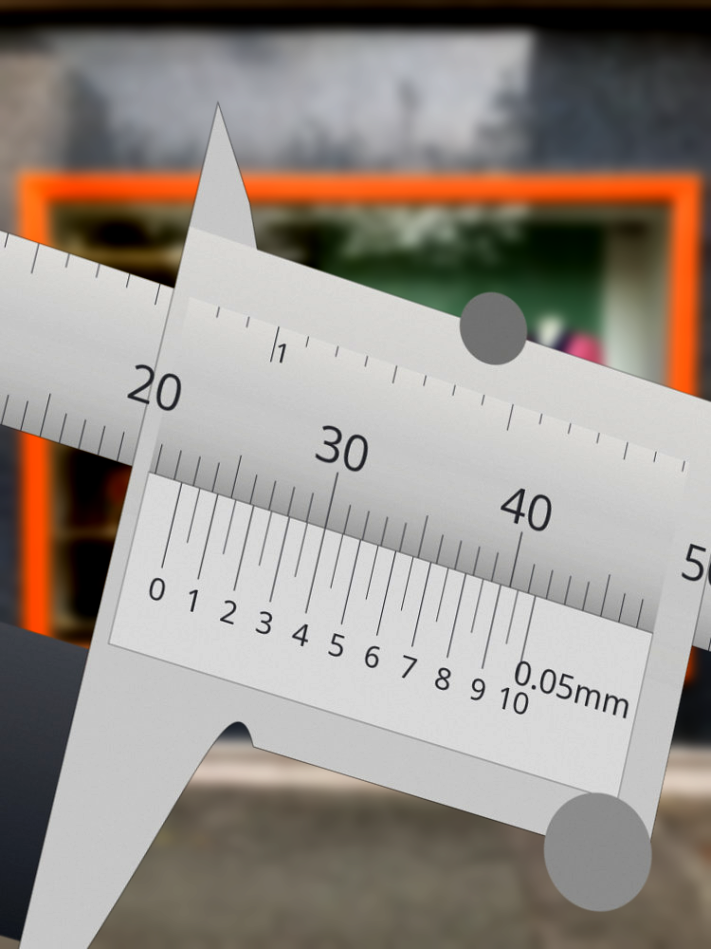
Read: 22.4,mm
